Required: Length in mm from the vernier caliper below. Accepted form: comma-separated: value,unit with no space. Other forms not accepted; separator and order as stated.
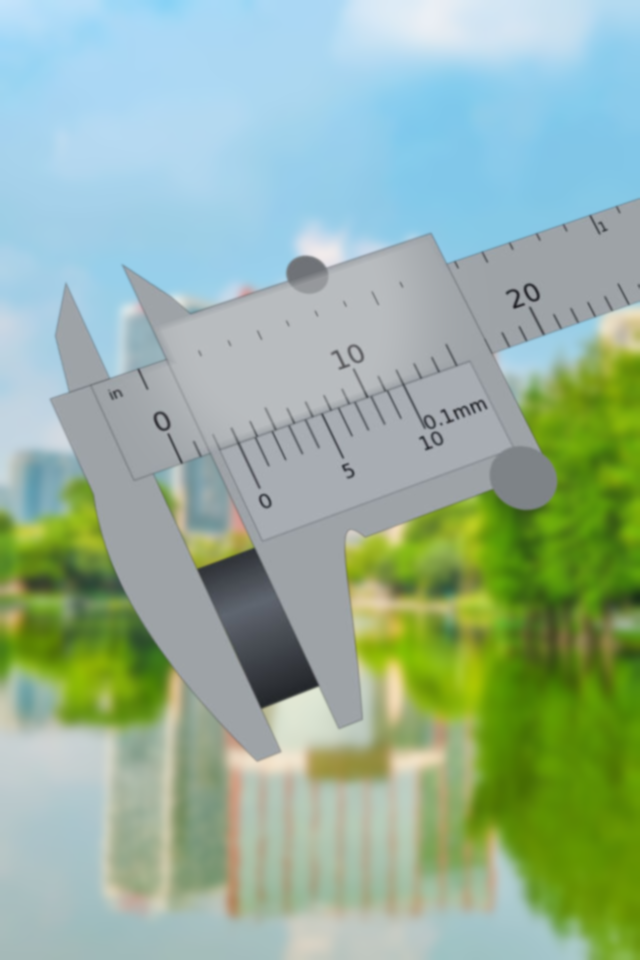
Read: 3.0,mm
